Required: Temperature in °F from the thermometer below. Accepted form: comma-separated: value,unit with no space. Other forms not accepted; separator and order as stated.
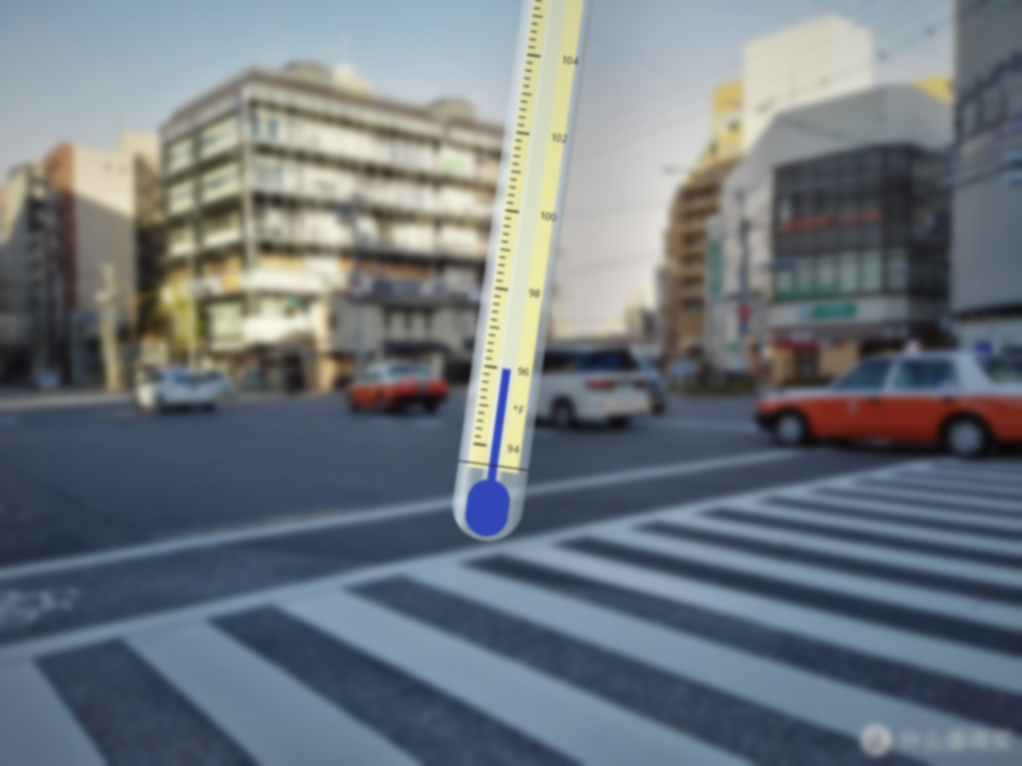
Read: 96,°F
